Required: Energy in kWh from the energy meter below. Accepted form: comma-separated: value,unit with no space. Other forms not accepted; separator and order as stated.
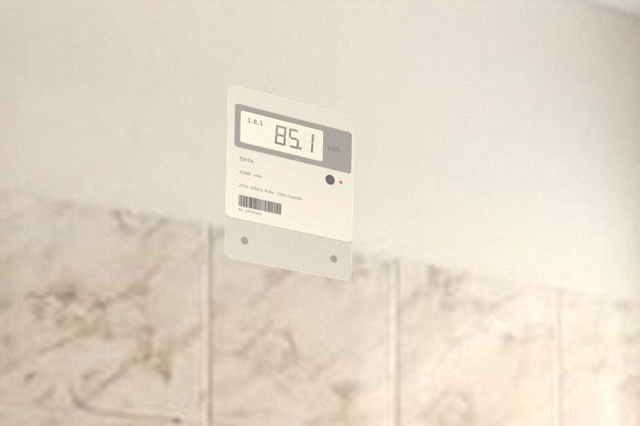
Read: 85.1,kWh
